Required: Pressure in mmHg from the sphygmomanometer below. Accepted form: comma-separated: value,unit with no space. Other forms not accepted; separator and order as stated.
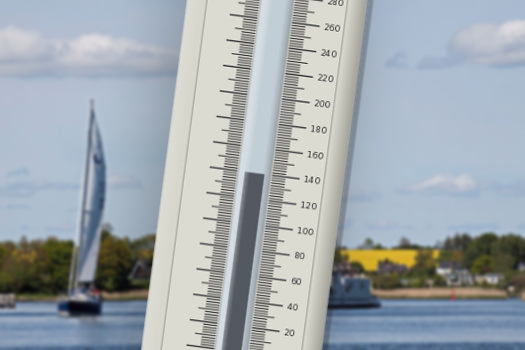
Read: 140,mmHg
